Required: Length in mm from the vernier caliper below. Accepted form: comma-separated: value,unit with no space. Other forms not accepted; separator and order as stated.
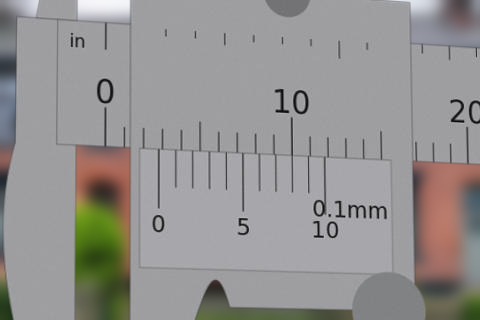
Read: 2.8,mm
